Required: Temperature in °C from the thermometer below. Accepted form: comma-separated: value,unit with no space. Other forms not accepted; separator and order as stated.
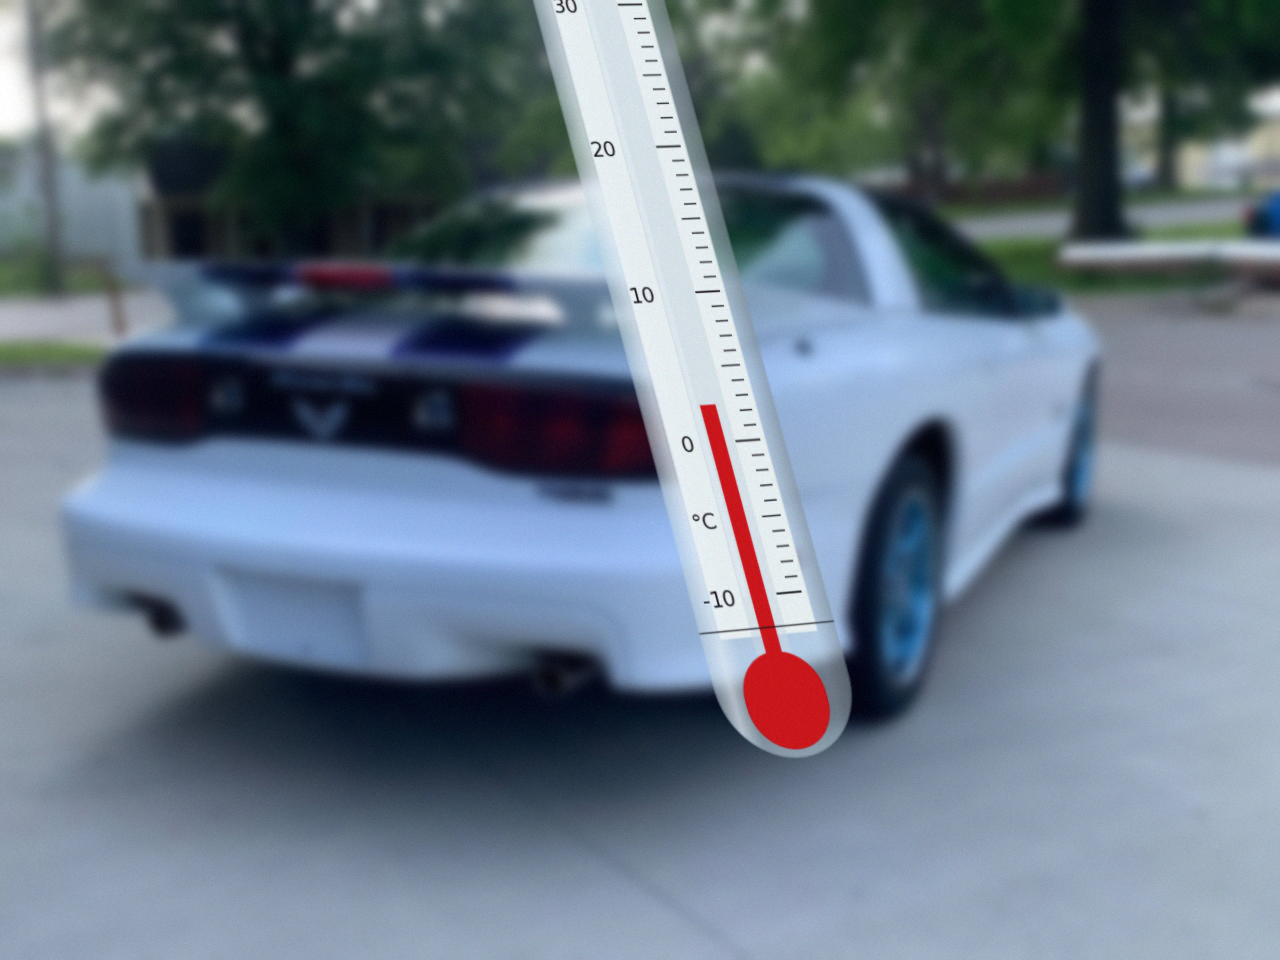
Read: 2.5,°C
